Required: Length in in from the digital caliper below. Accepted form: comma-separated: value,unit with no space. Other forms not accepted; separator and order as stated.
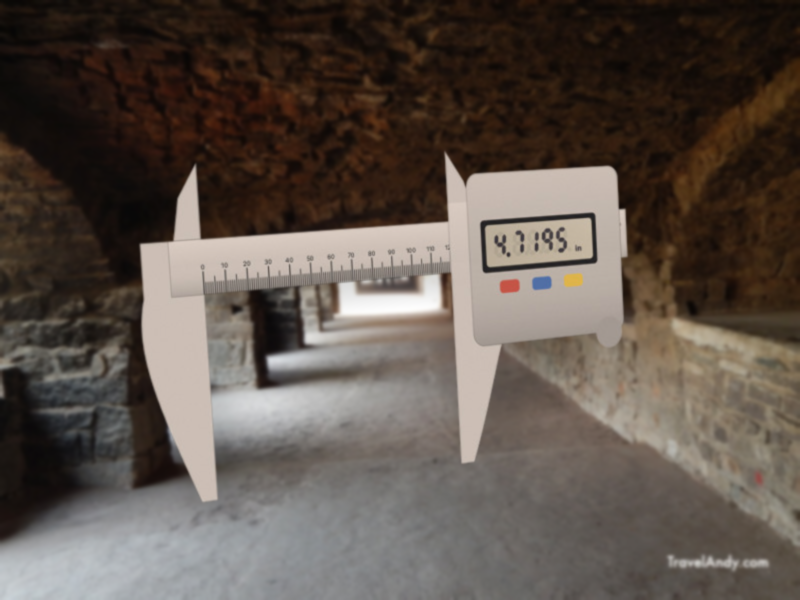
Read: 4.7195,in
